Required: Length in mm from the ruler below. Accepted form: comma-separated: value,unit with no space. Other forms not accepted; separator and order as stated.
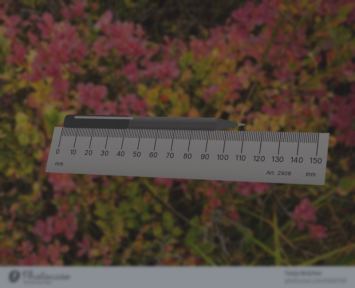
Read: 110,mm
